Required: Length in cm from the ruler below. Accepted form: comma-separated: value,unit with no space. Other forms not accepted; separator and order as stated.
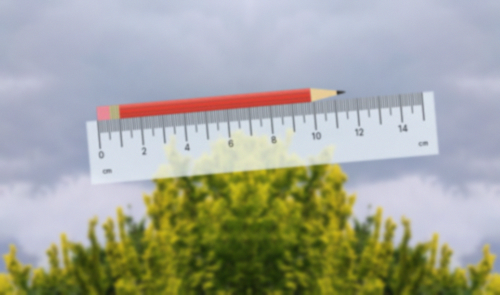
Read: 11.5,cm
